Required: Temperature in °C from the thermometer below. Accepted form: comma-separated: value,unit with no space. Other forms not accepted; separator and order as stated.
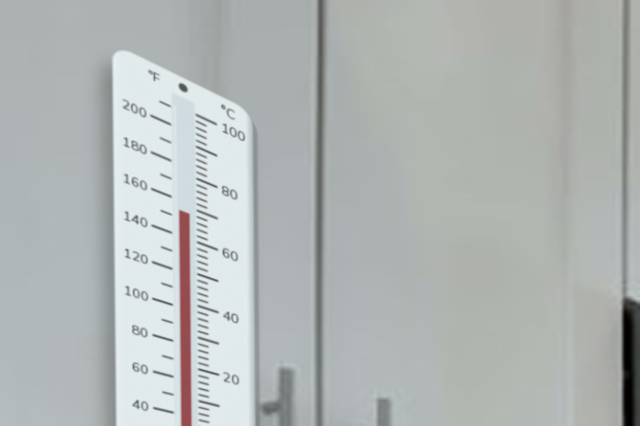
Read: 68,°C
